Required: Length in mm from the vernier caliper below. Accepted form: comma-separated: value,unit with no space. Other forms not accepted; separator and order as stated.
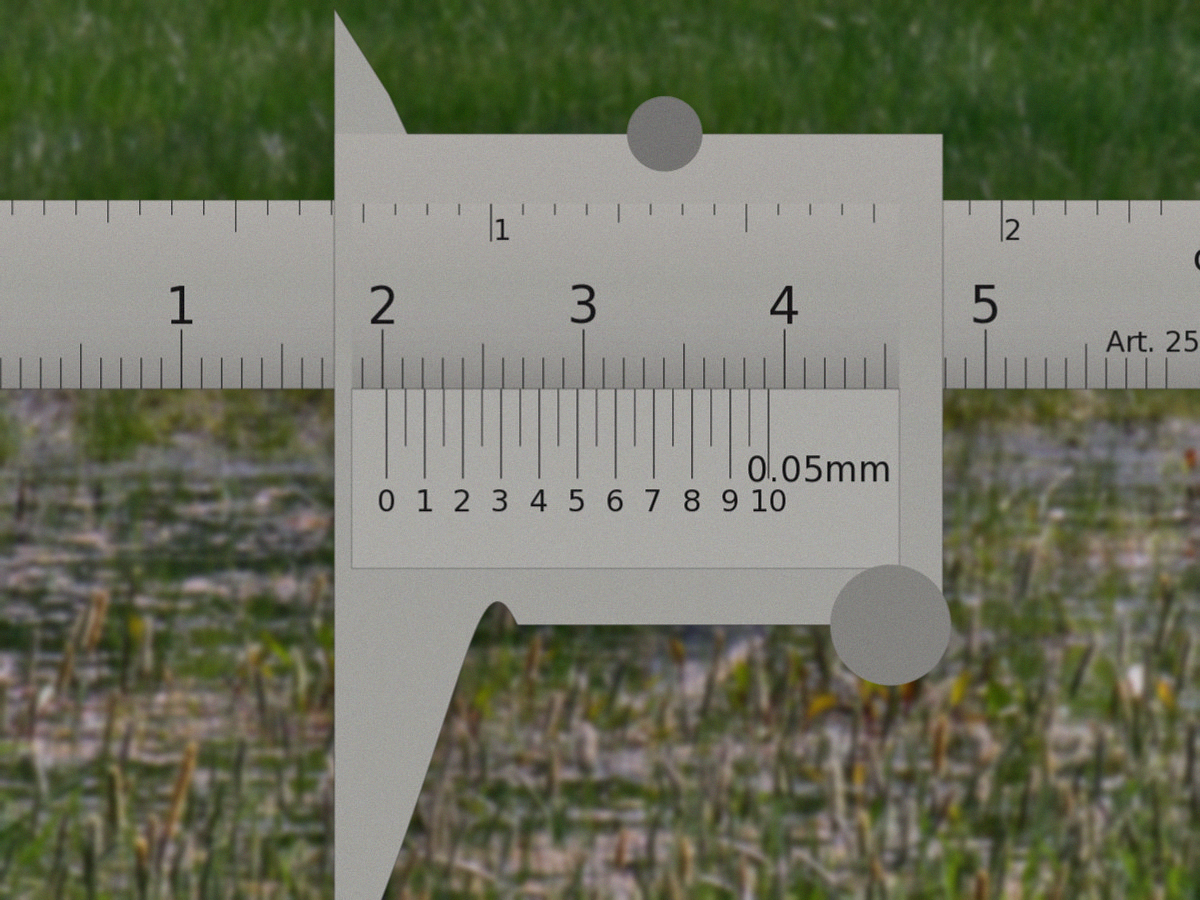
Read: 20.2,mm
